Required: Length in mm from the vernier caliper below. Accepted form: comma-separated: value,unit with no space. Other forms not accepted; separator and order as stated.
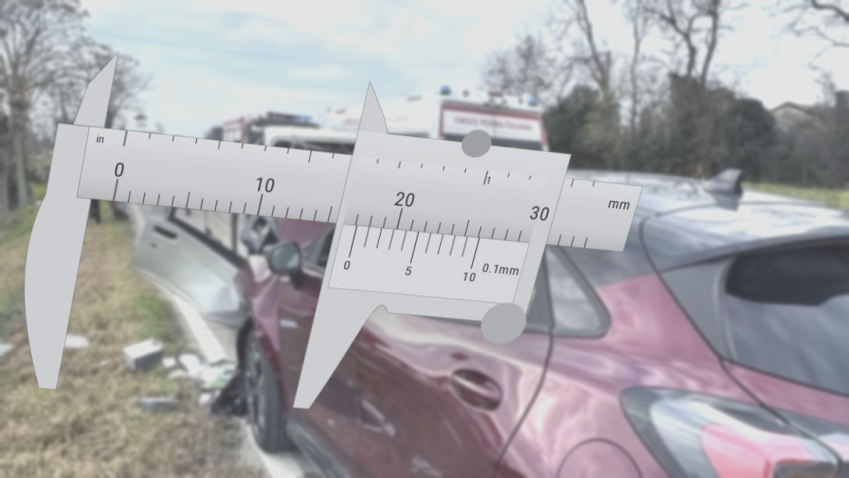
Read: 17.1,mm
